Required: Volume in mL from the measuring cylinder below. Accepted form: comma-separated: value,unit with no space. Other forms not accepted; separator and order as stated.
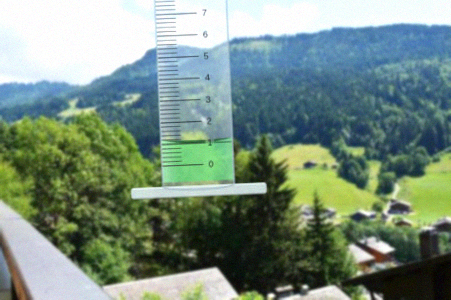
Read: 1,mL
